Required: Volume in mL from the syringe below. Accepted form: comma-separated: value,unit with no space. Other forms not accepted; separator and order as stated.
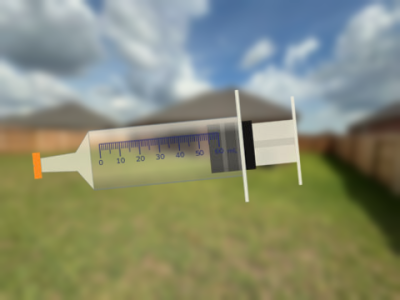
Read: 55,mL
